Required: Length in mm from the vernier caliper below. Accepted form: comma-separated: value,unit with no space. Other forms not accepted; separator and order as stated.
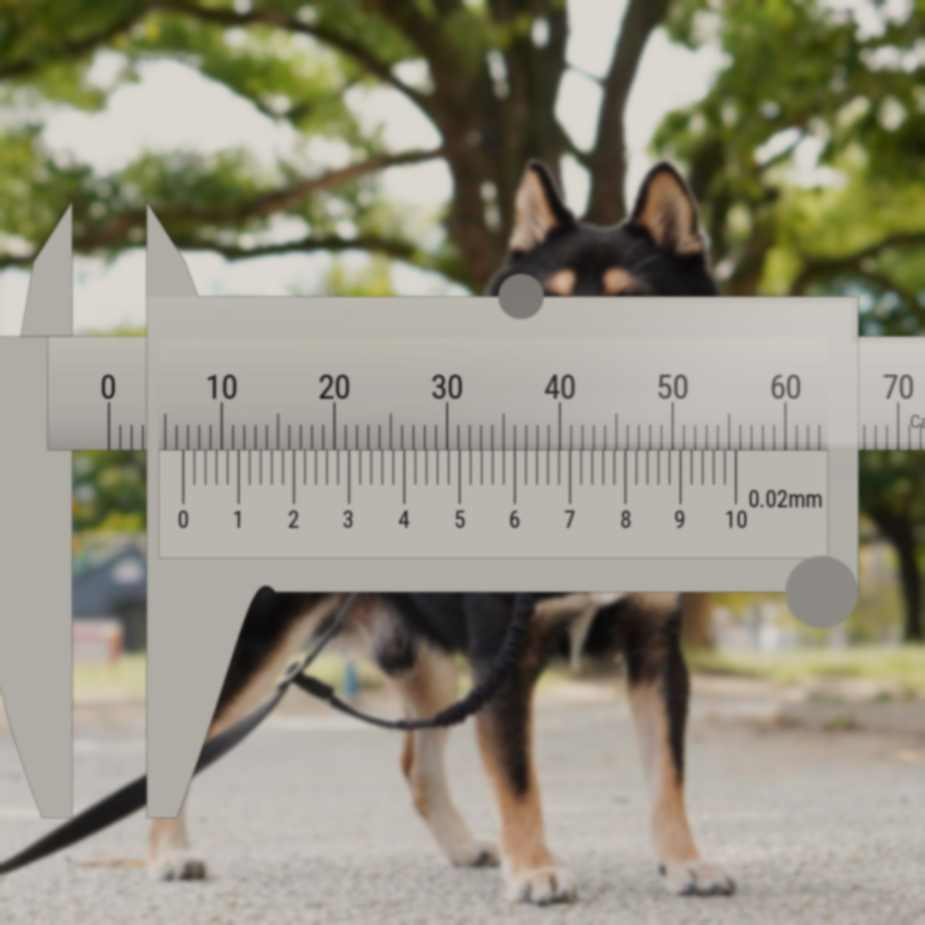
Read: 6.6,mm
